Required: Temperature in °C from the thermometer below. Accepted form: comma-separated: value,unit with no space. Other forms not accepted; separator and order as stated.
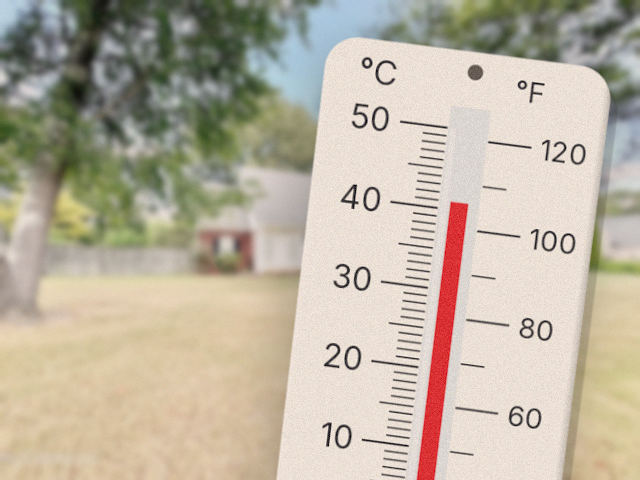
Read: 41,°C
